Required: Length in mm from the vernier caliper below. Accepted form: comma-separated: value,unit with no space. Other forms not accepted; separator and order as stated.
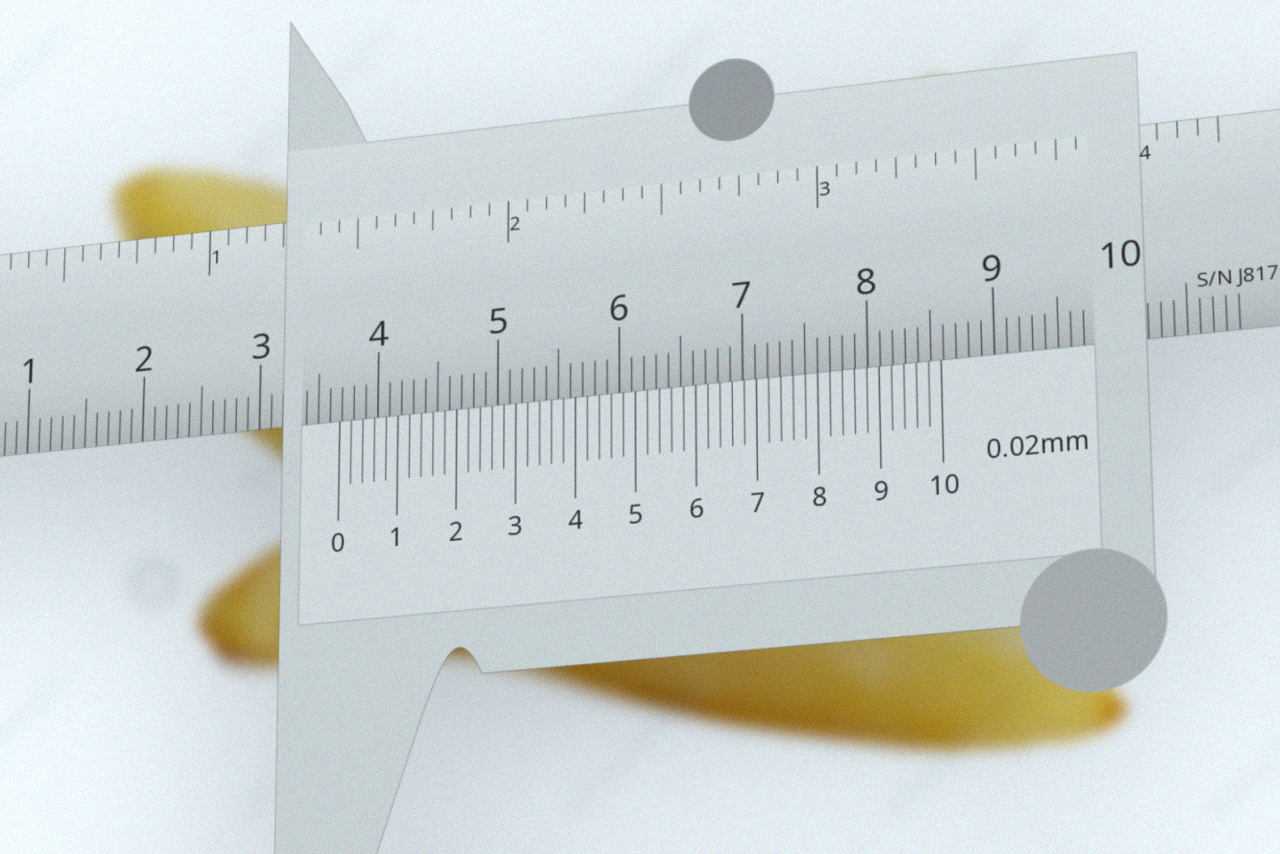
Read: 36.8,mm
